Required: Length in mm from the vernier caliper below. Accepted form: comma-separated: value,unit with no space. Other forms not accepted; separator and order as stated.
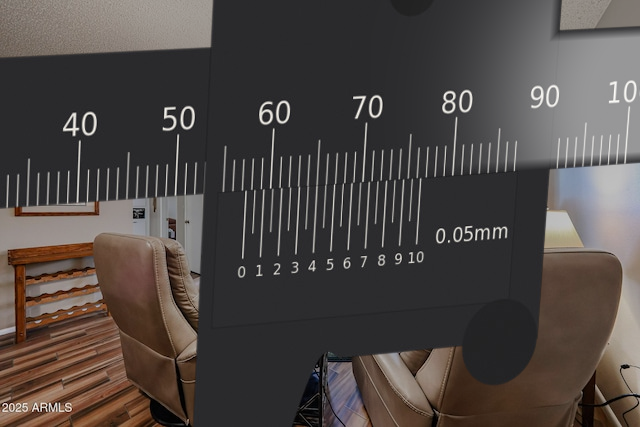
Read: 57.4,mm
